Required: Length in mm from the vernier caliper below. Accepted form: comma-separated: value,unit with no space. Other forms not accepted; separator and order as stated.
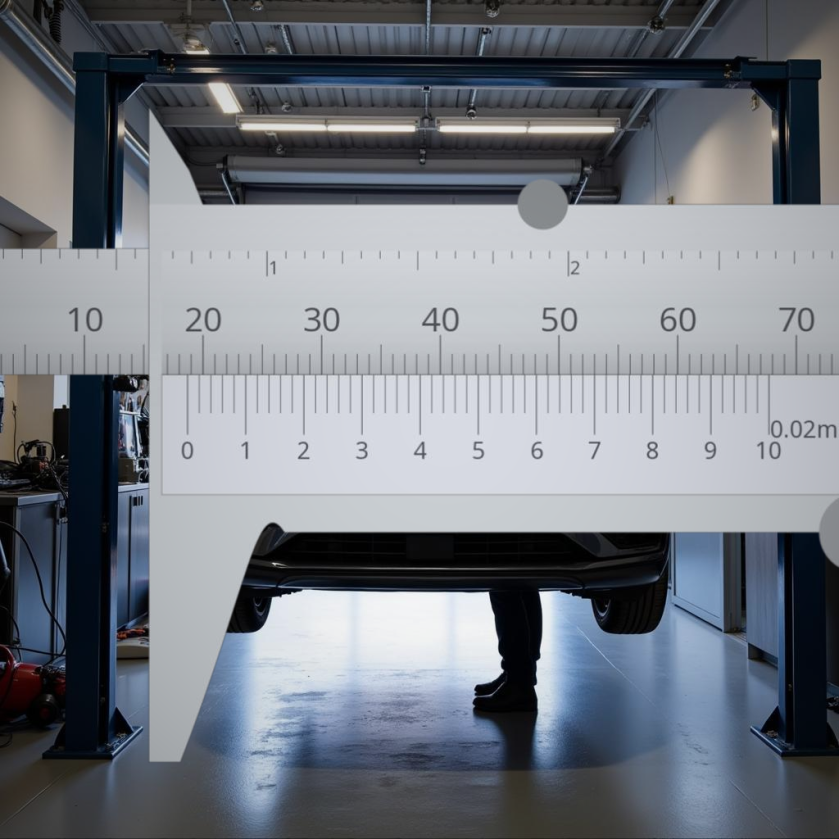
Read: 18.7,mm
